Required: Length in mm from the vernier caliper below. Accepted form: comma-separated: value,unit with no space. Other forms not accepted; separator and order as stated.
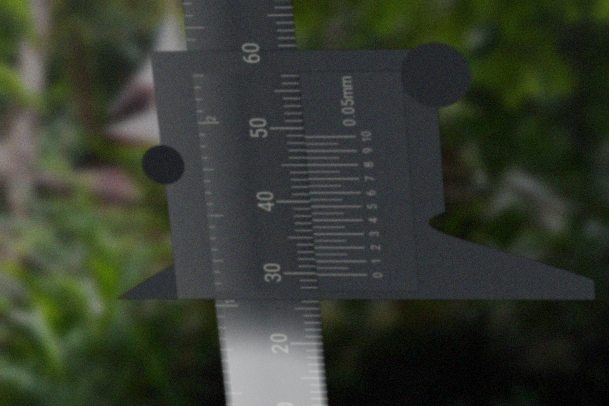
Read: 29.8,mm
